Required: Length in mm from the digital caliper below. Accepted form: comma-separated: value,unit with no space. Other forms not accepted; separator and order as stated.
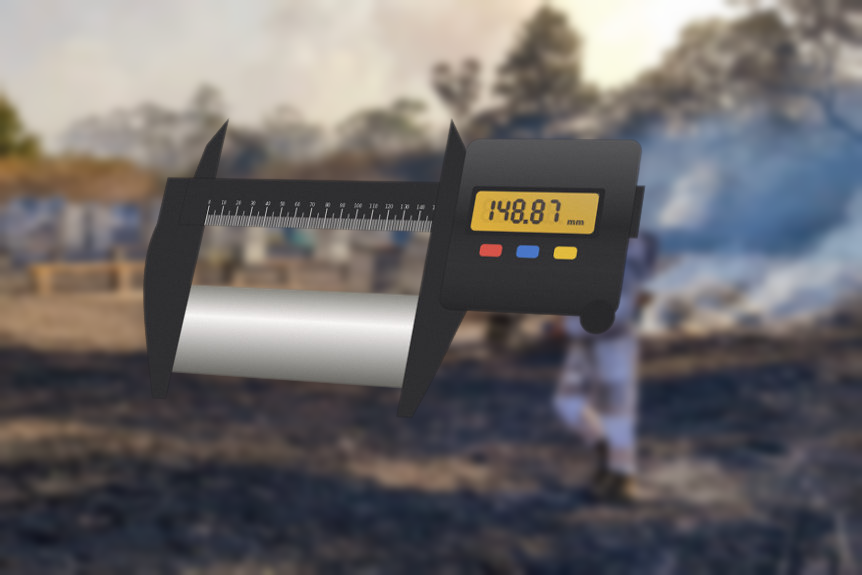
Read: 148.87,mm
